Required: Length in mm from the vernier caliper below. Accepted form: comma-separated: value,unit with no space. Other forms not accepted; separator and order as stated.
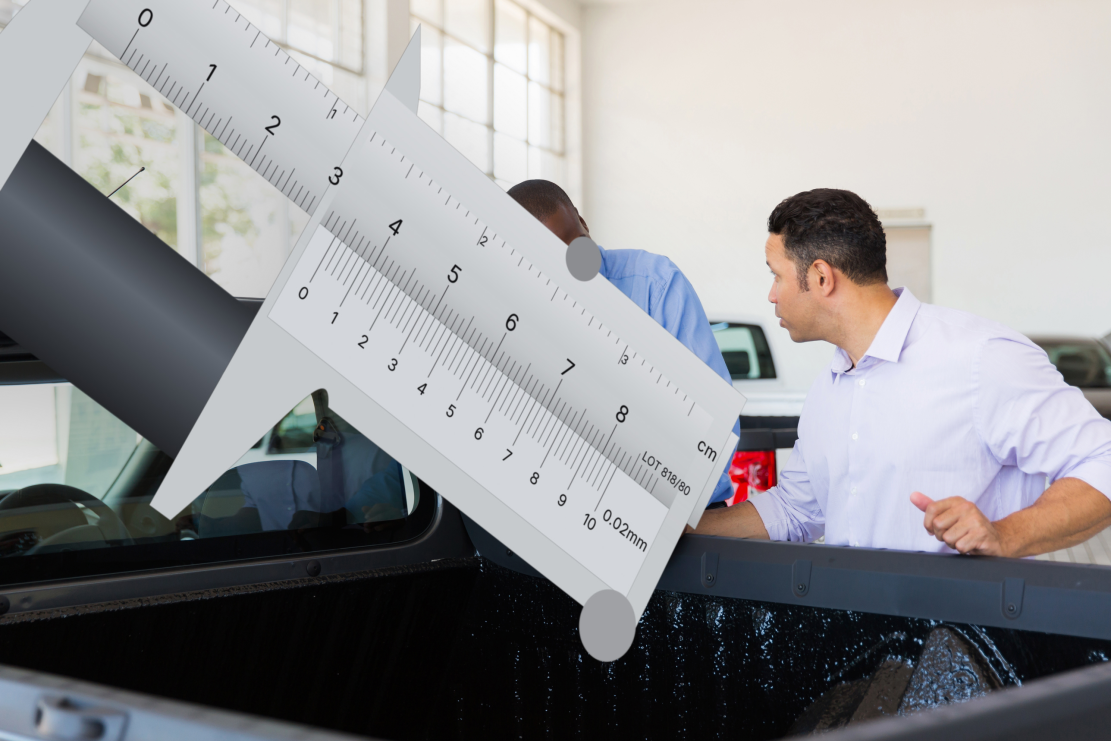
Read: 33.8,mm
